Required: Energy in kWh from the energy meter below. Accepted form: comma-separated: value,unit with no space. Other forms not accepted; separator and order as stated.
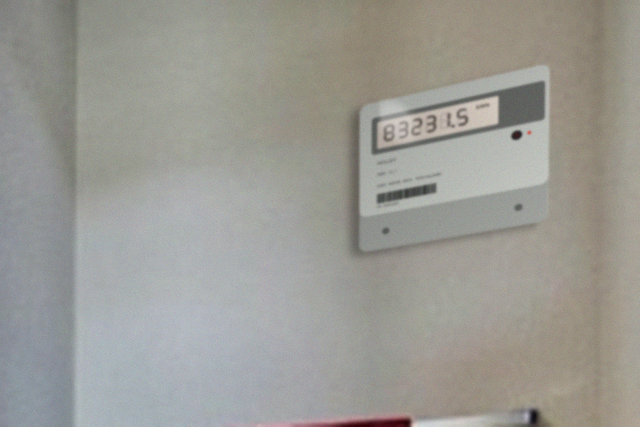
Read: 83231.5,kWh
